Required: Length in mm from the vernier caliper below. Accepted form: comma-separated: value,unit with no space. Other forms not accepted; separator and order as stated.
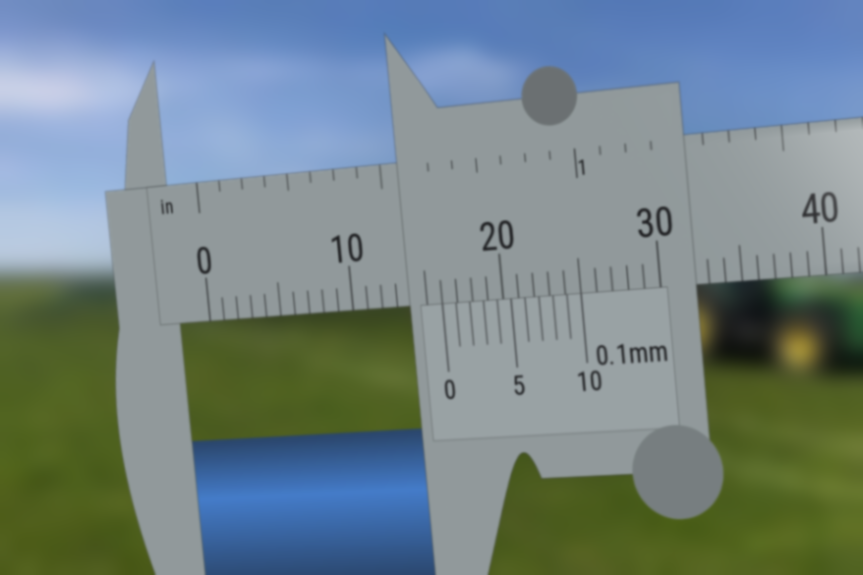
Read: 16.0,mm
